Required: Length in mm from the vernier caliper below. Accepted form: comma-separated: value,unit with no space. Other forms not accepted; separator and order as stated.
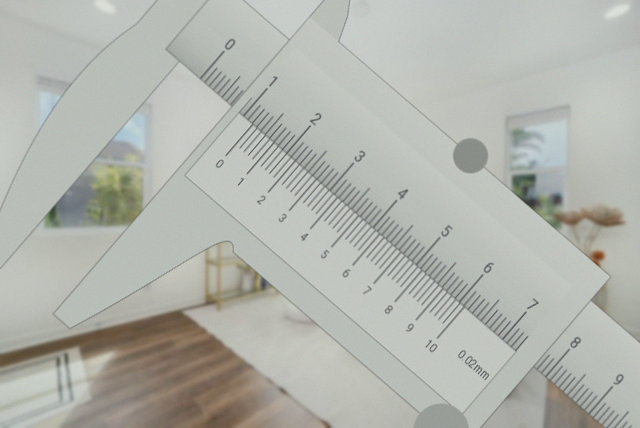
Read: 12.2,mm
